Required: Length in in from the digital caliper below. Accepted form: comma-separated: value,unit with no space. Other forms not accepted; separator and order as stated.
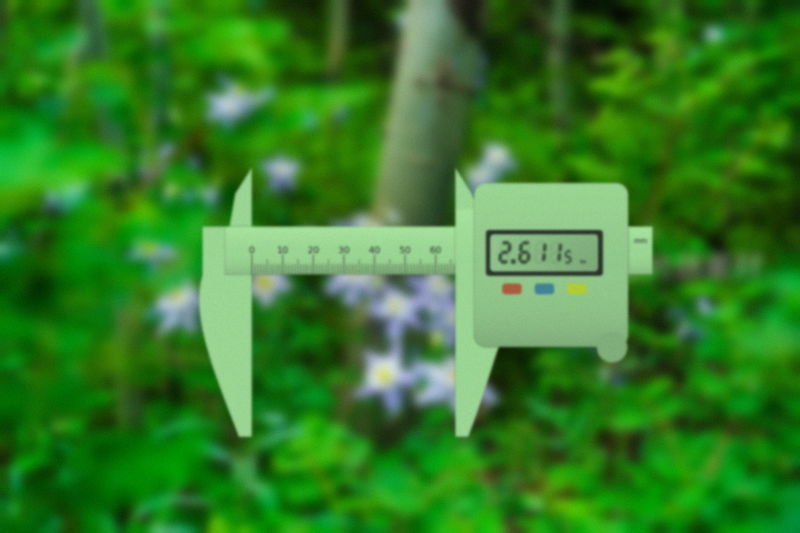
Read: 2.6115,in
